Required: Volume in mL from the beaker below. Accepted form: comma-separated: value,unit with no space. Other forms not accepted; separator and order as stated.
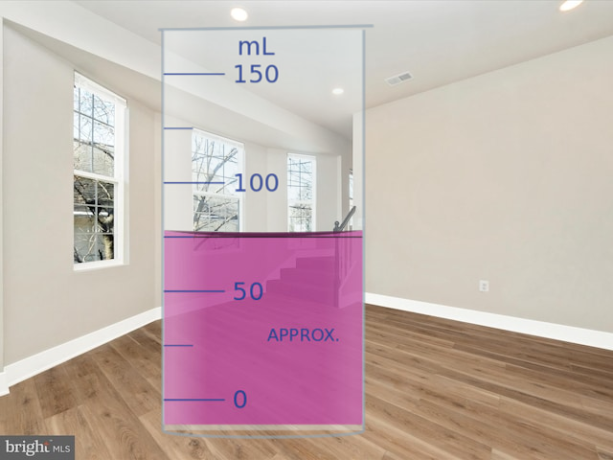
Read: 75,mL
